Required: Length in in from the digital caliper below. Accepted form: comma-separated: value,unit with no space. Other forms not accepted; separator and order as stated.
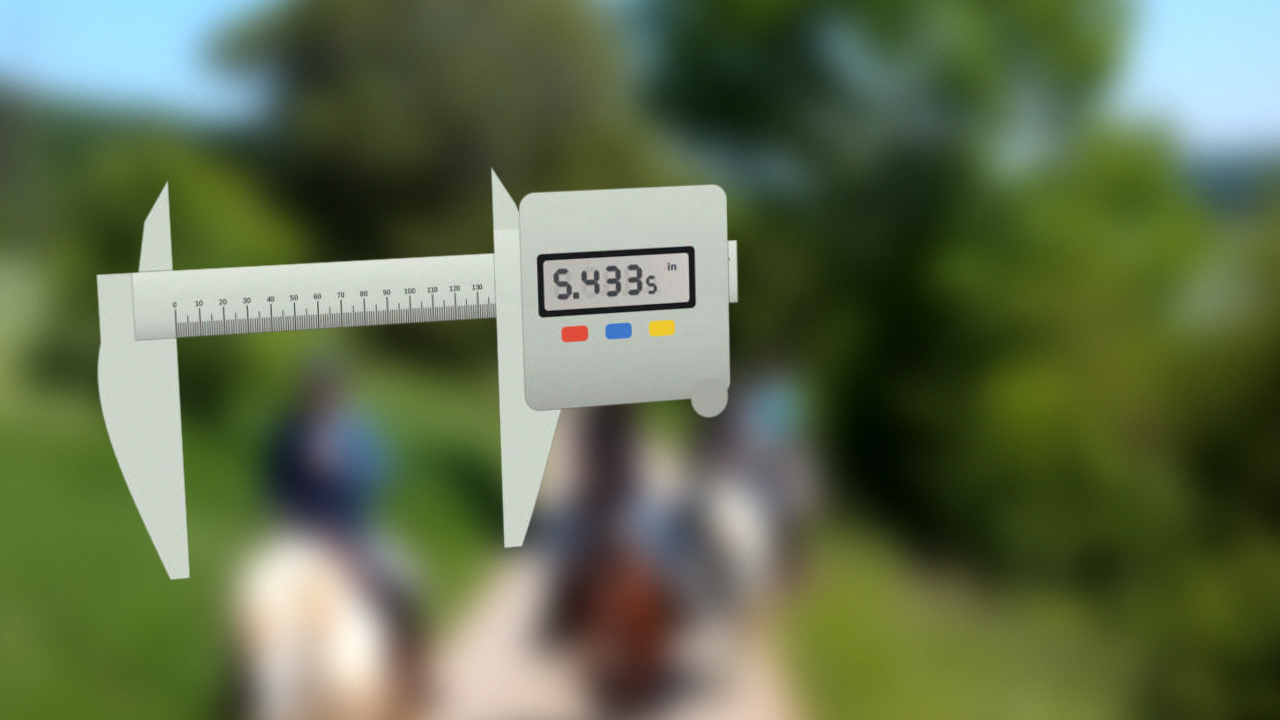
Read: 5.4335,in
